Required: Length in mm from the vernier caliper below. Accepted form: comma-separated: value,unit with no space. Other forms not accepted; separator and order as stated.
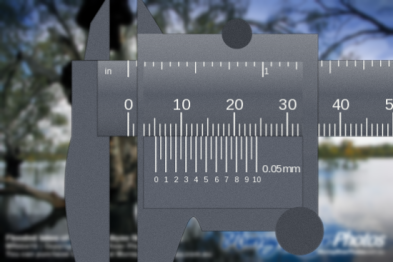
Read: 5.2,mm
